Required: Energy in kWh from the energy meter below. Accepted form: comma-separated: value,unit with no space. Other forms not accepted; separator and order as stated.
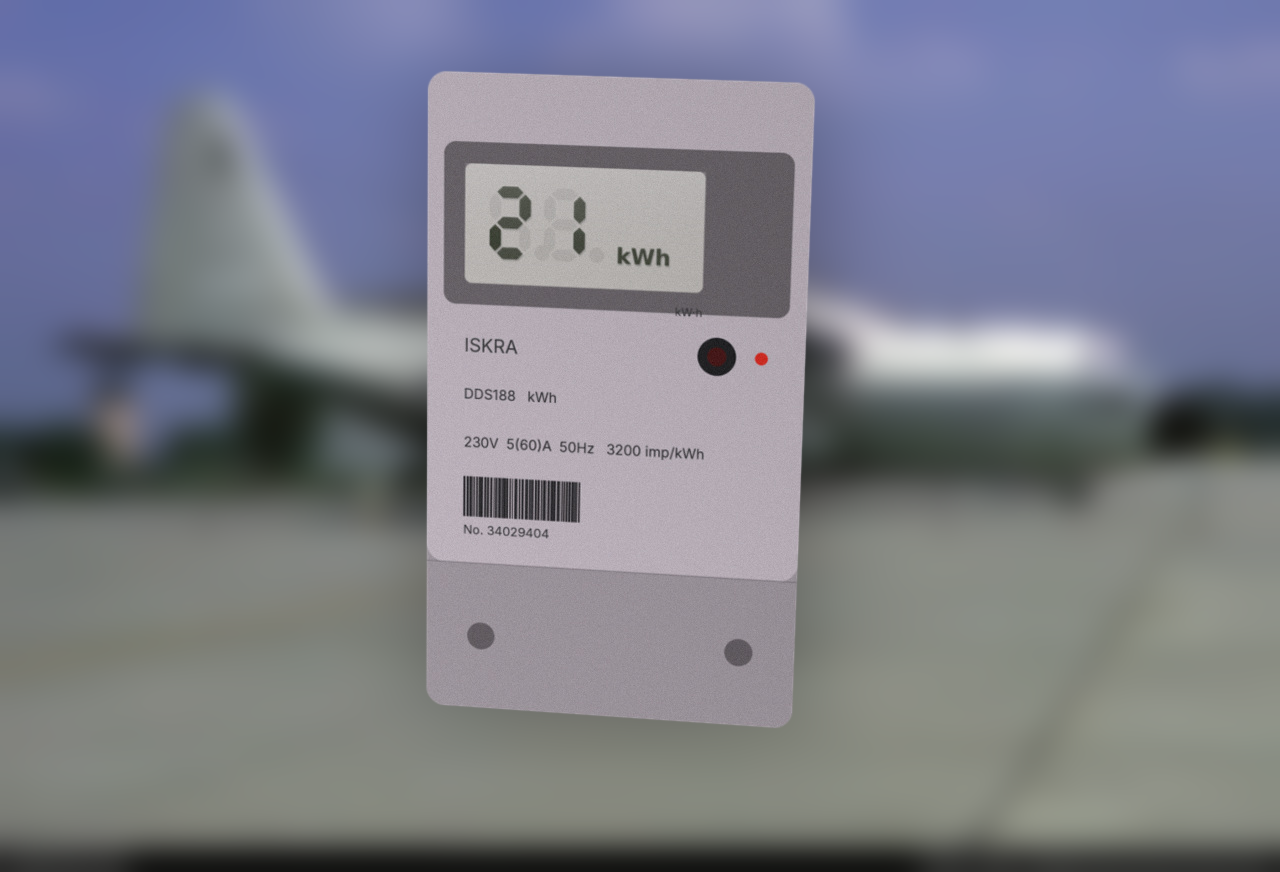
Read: 21,kWh
